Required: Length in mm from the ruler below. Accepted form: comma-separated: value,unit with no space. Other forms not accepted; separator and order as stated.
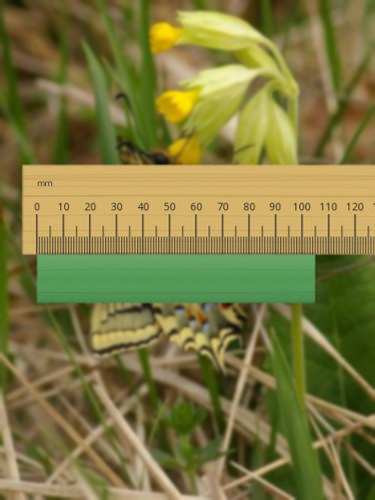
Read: 105,mm
